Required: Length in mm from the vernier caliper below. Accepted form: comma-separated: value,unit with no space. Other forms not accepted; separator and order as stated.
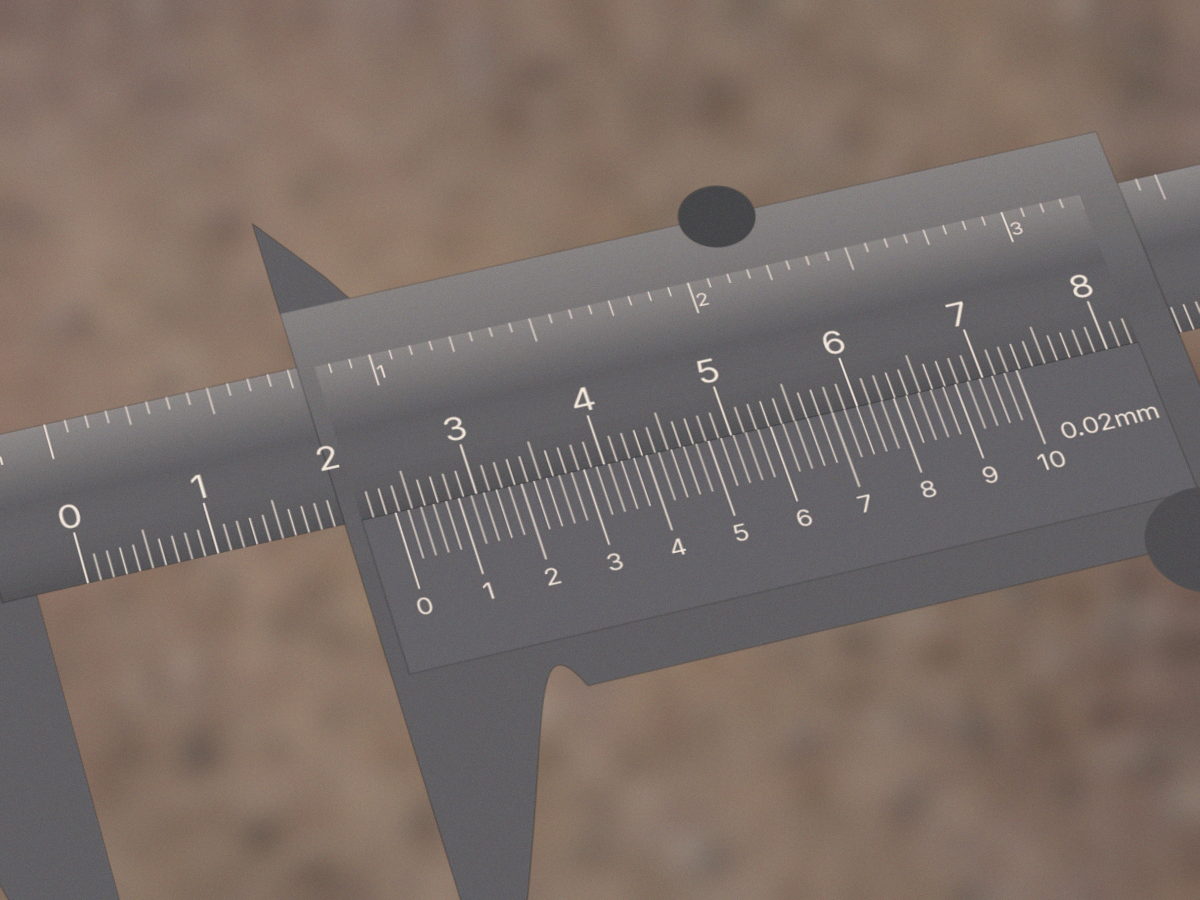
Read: 23.7,mm
